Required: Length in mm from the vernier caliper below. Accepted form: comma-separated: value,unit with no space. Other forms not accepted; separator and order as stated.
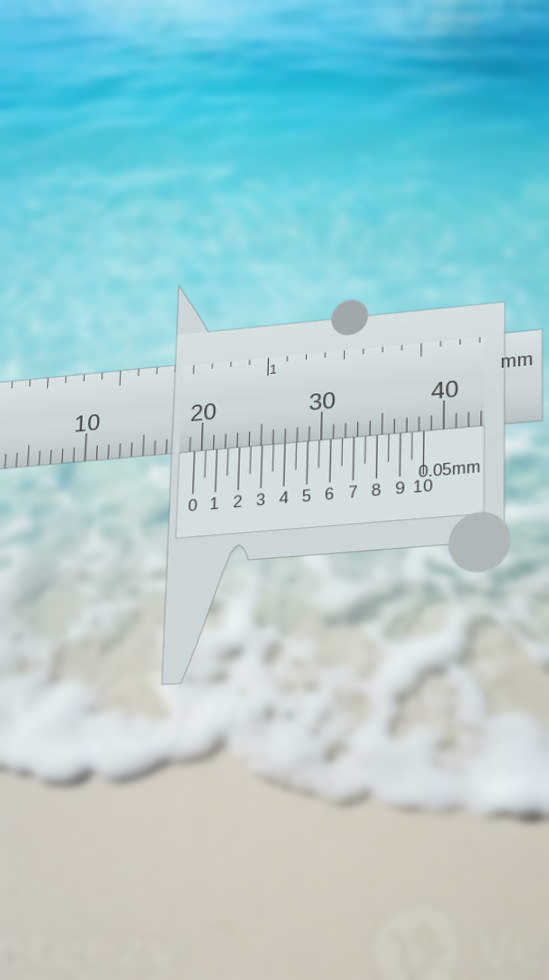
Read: 19.4,mm
